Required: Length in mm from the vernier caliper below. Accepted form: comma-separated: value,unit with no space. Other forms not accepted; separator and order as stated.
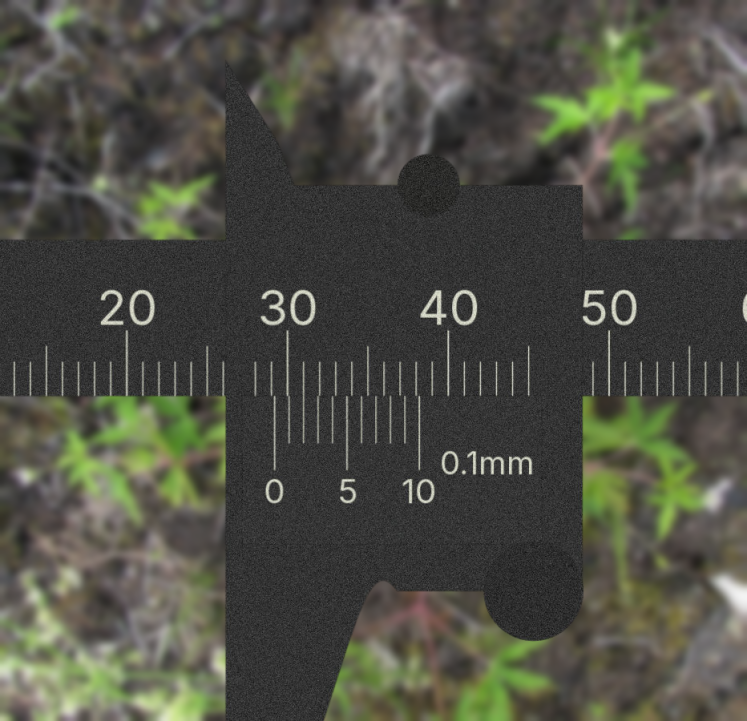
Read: 29.2,mm
